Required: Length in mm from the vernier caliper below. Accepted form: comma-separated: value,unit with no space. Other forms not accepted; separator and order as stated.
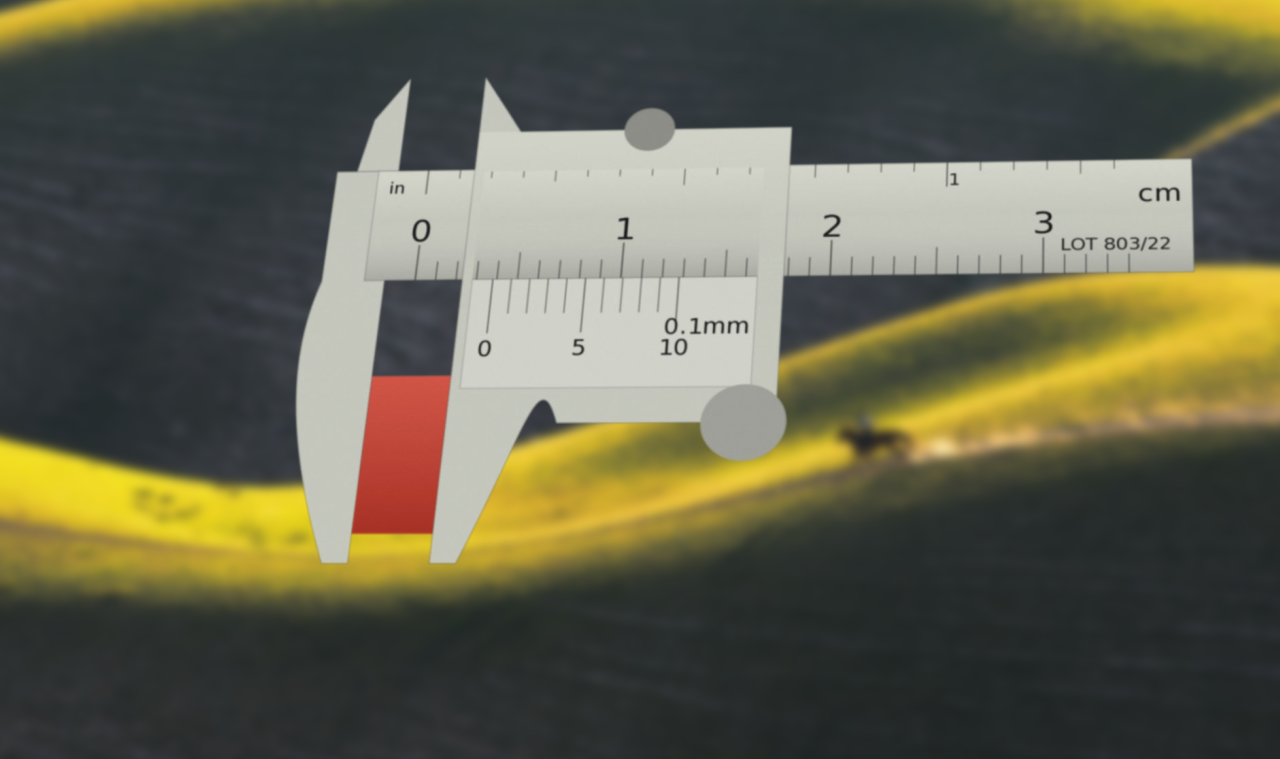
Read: 3.8,mm
